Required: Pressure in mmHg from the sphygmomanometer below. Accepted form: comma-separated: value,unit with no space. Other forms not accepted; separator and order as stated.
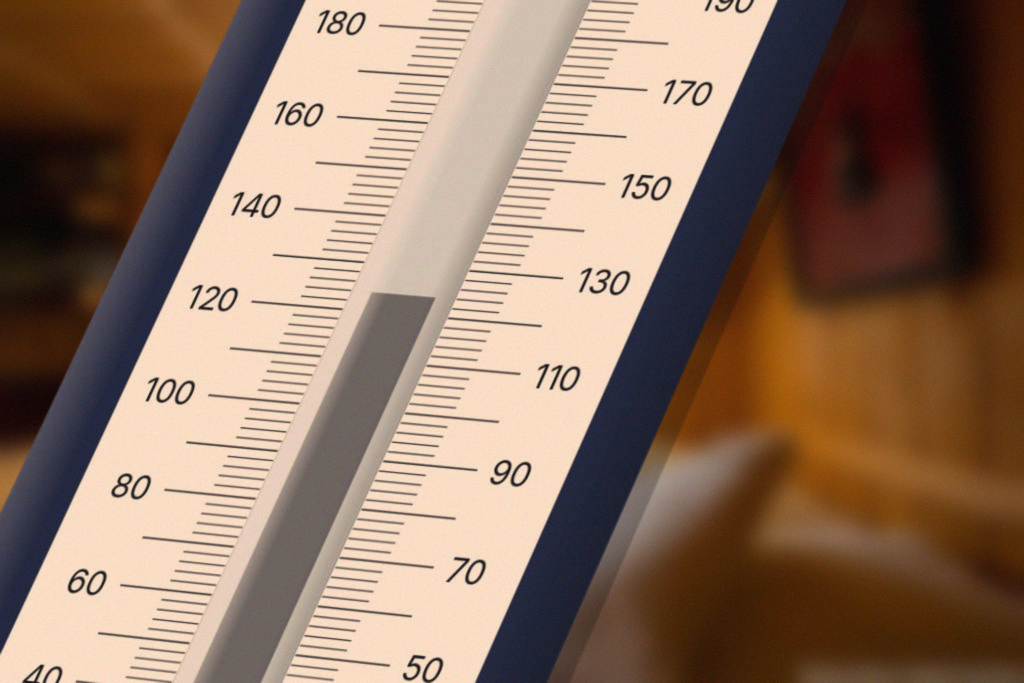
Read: 124,mmHg
